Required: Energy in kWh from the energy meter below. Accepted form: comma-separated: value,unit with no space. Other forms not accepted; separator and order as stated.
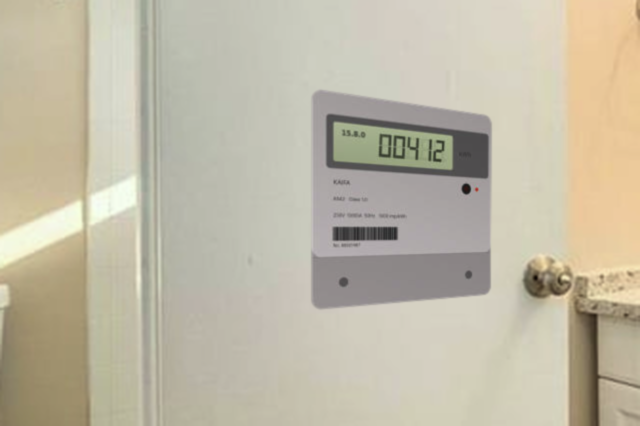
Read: 412,kWh
